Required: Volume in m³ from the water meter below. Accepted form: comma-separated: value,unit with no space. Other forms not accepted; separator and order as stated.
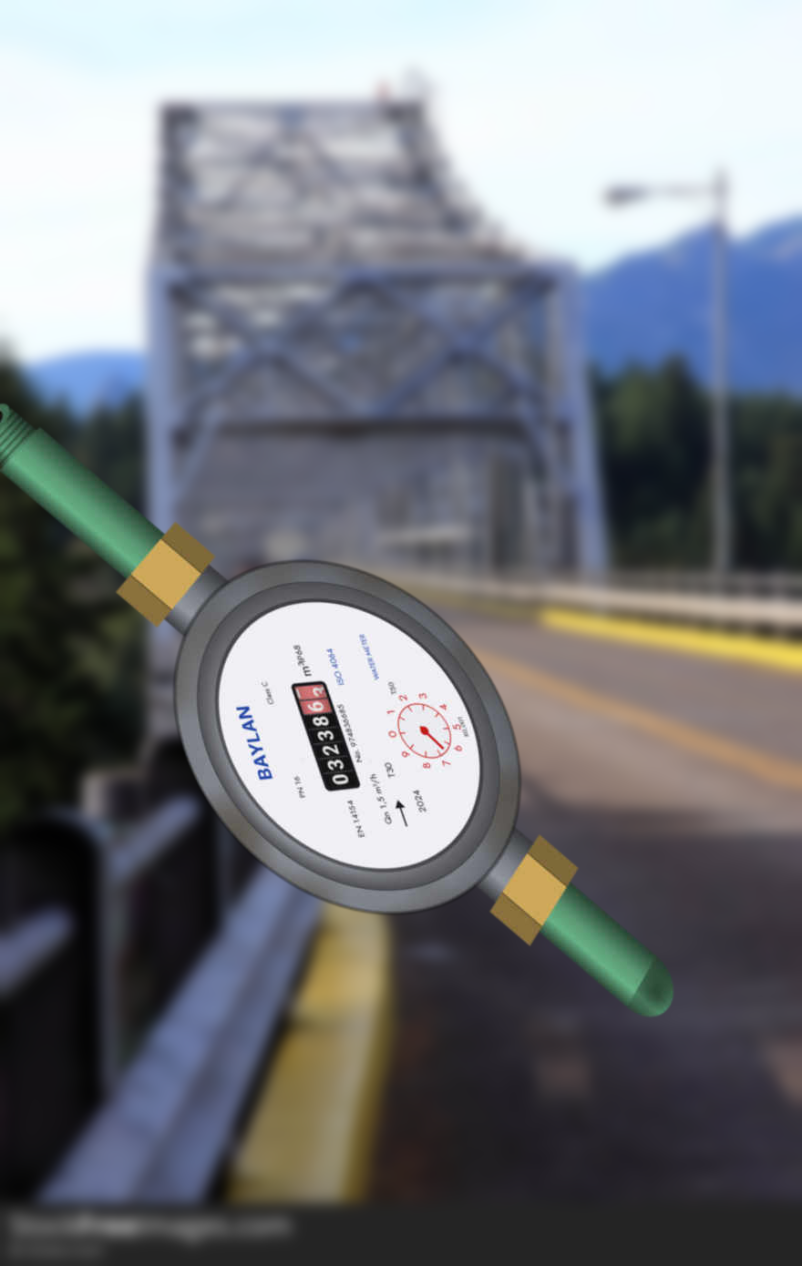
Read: 3238.626,m³
